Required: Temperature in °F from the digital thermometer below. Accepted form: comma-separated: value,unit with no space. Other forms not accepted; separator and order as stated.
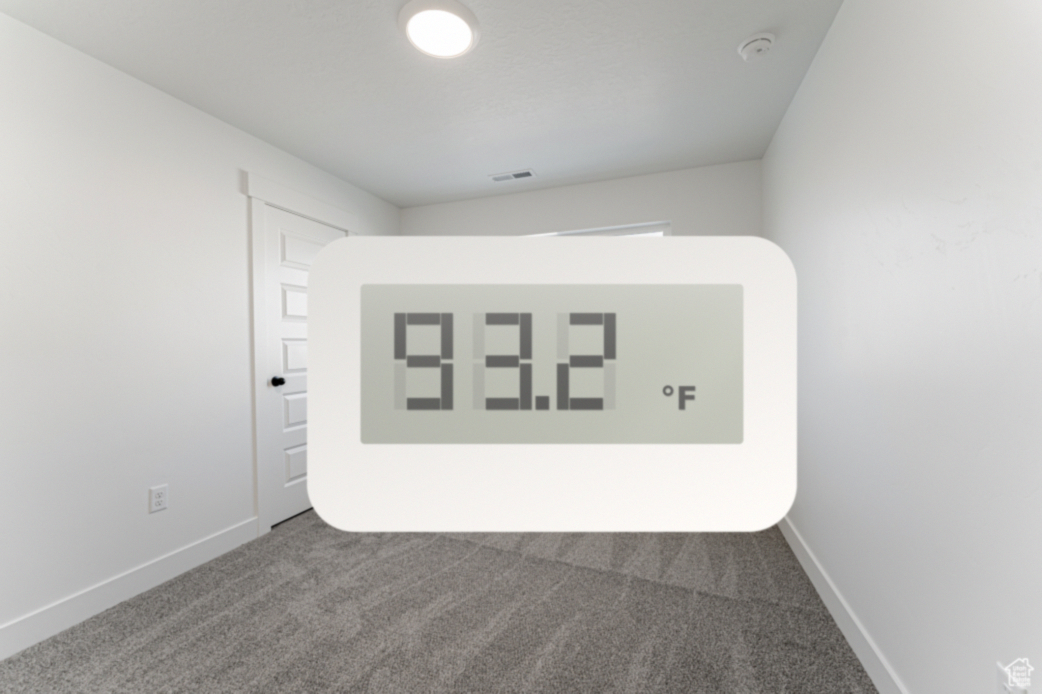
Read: 93.2,°F
